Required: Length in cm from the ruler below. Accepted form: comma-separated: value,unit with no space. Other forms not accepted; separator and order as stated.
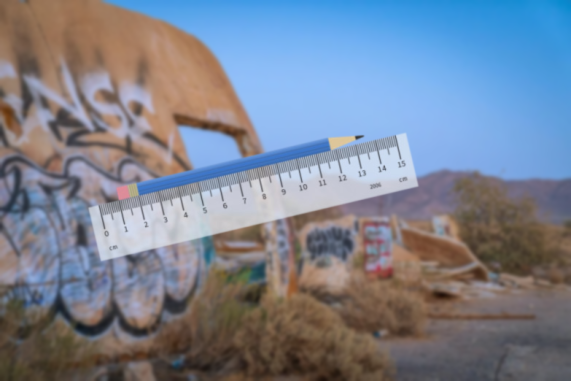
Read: 12.5,cm
